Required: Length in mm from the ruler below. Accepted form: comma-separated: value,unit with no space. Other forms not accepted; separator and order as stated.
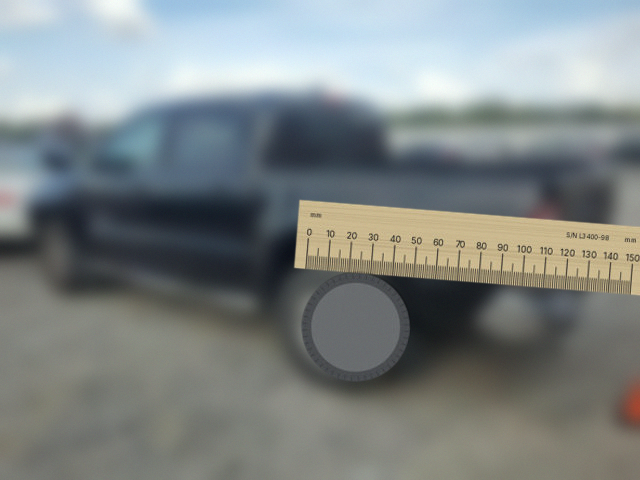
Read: 50,mm
